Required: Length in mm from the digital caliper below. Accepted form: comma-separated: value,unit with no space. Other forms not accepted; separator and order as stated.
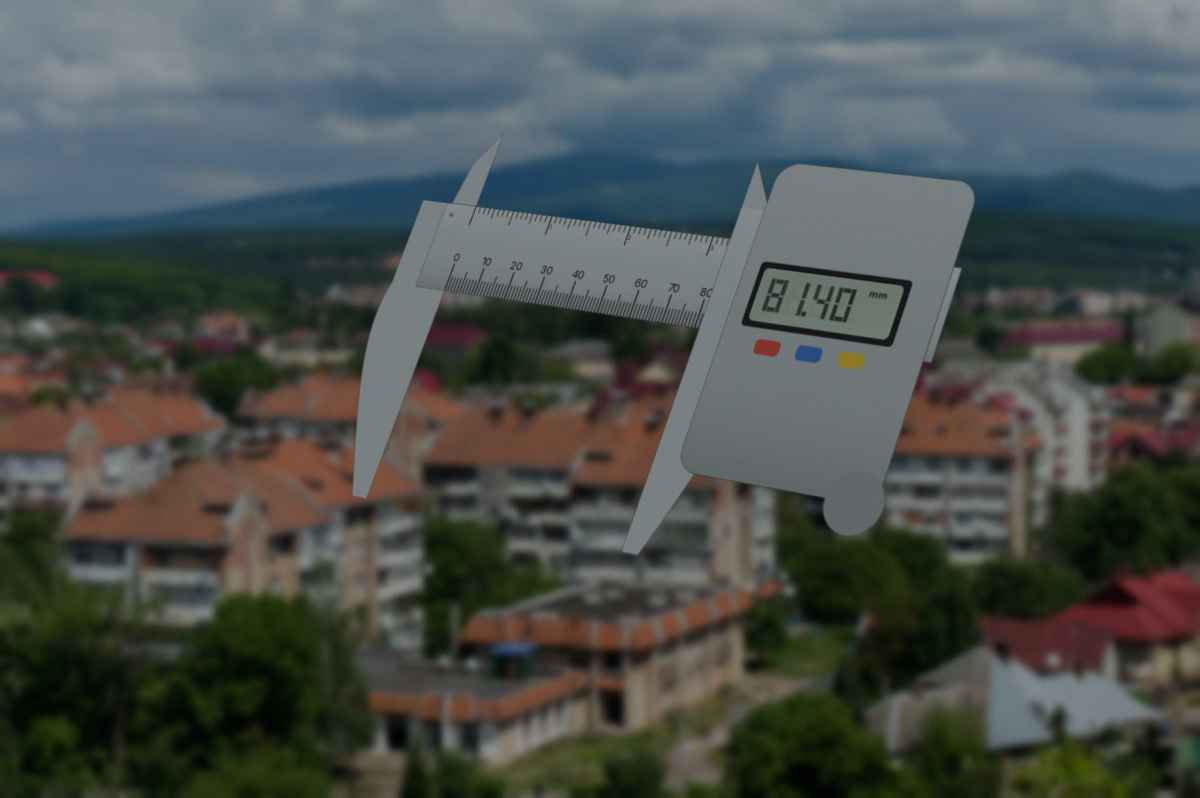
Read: 81.40,mm
